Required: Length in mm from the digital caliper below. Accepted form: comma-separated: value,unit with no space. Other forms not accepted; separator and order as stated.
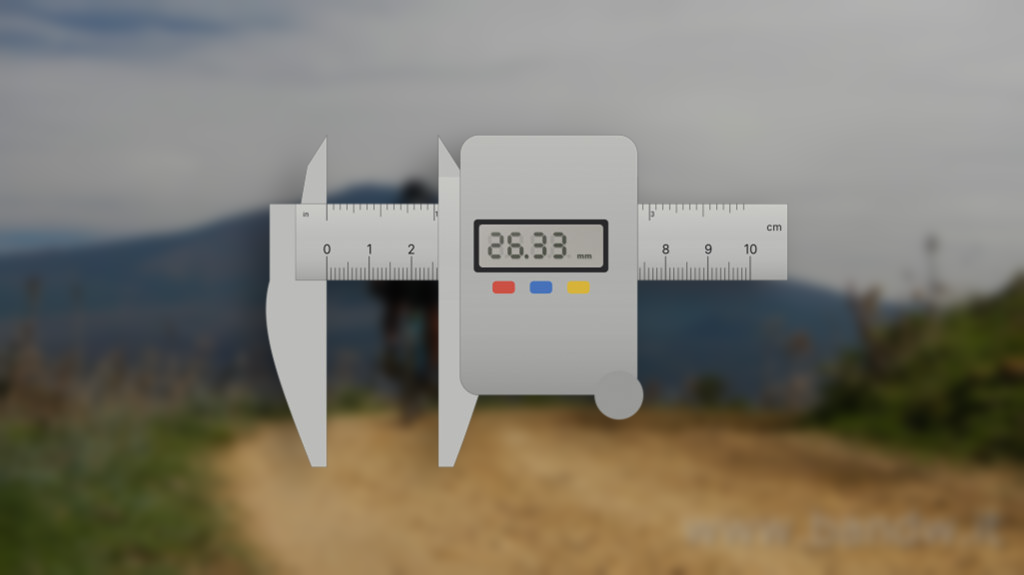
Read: 26.33,mm
